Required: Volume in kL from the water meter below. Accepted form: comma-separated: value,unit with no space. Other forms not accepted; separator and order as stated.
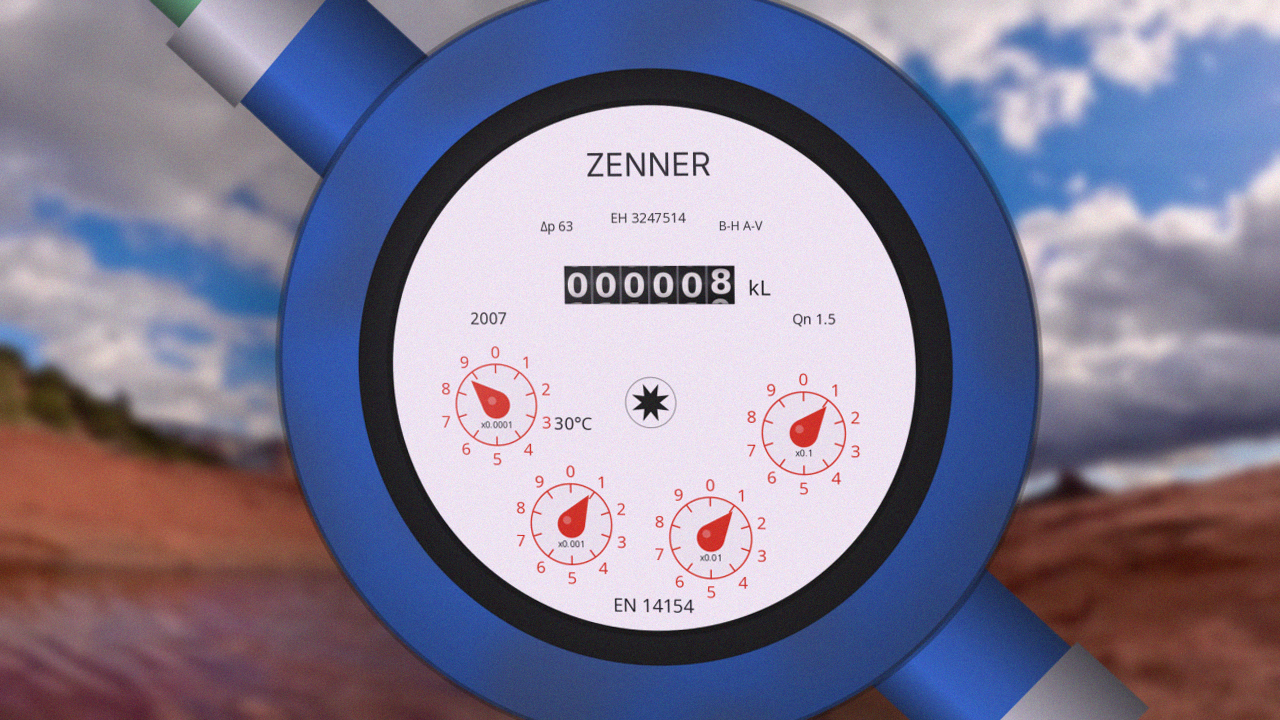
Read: 8.1108,kL
